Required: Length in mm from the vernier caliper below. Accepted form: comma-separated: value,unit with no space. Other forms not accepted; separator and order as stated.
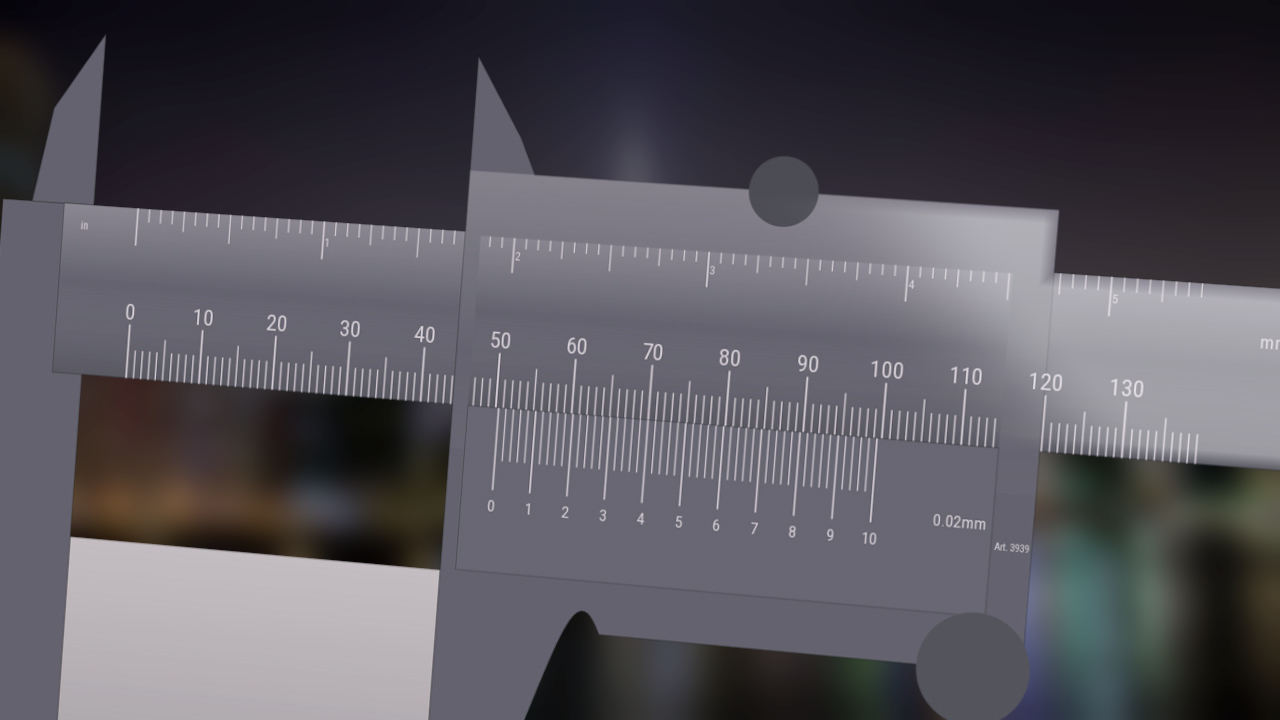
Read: 50.4,mm
